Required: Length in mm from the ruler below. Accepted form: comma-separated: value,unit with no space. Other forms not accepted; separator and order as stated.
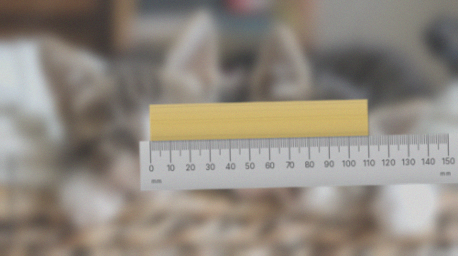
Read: 110,mm
